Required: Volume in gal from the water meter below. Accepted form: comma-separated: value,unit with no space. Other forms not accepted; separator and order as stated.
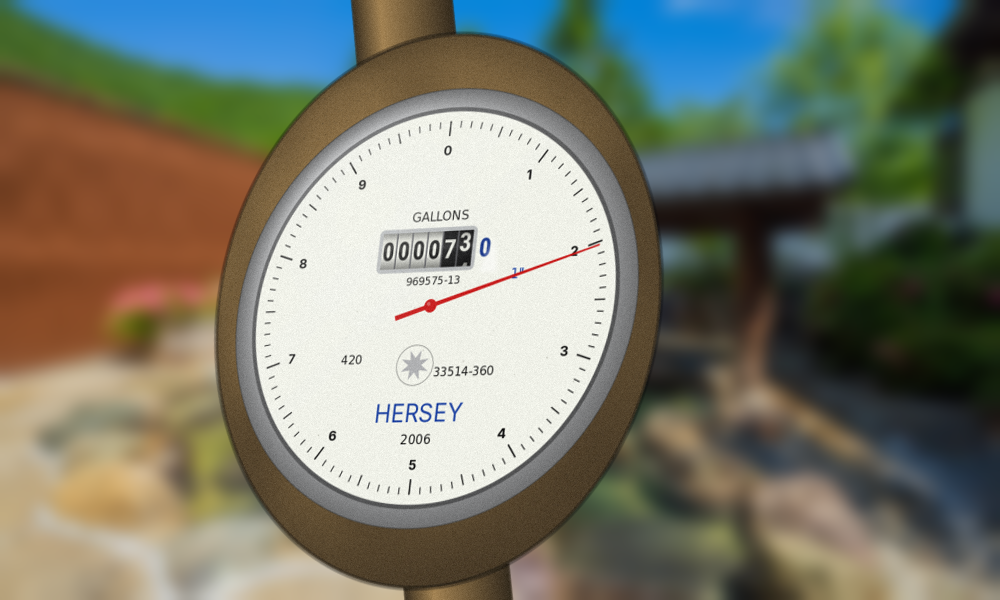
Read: 732.0,gal
